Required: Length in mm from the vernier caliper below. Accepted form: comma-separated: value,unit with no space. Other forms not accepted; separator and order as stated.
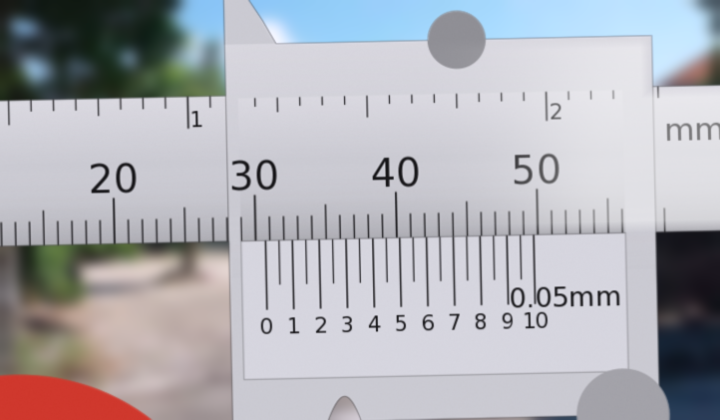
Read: 30.7,mm
